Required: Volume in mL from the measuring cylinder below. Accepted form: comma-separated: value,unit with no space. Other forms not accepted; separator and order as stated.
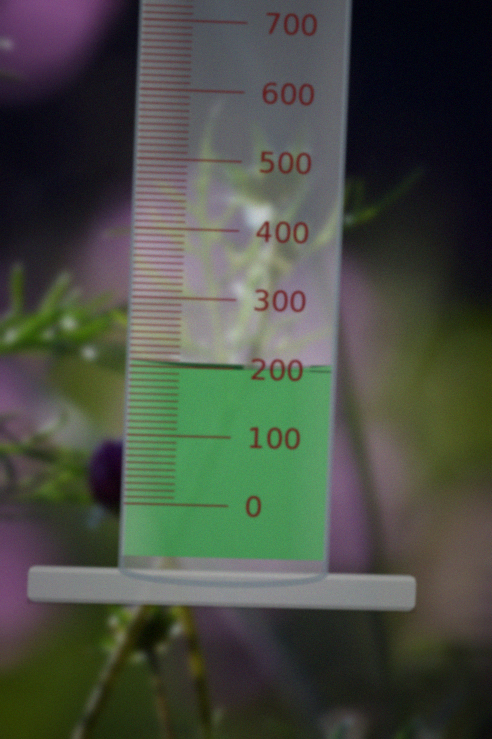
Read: 200,mL
